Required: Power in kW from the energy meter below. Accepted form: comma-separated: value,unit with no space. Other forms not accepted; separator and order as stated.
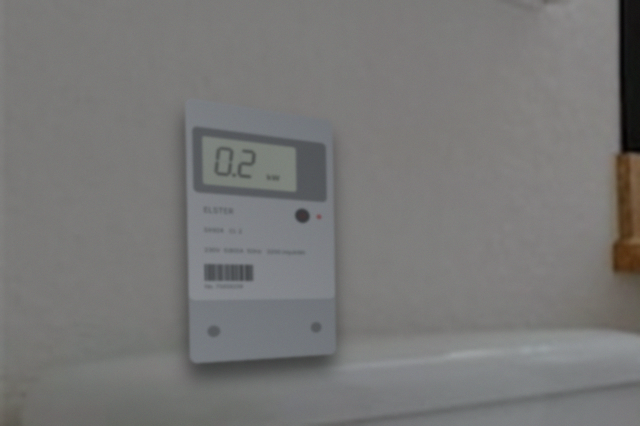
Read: 0.2,kW
